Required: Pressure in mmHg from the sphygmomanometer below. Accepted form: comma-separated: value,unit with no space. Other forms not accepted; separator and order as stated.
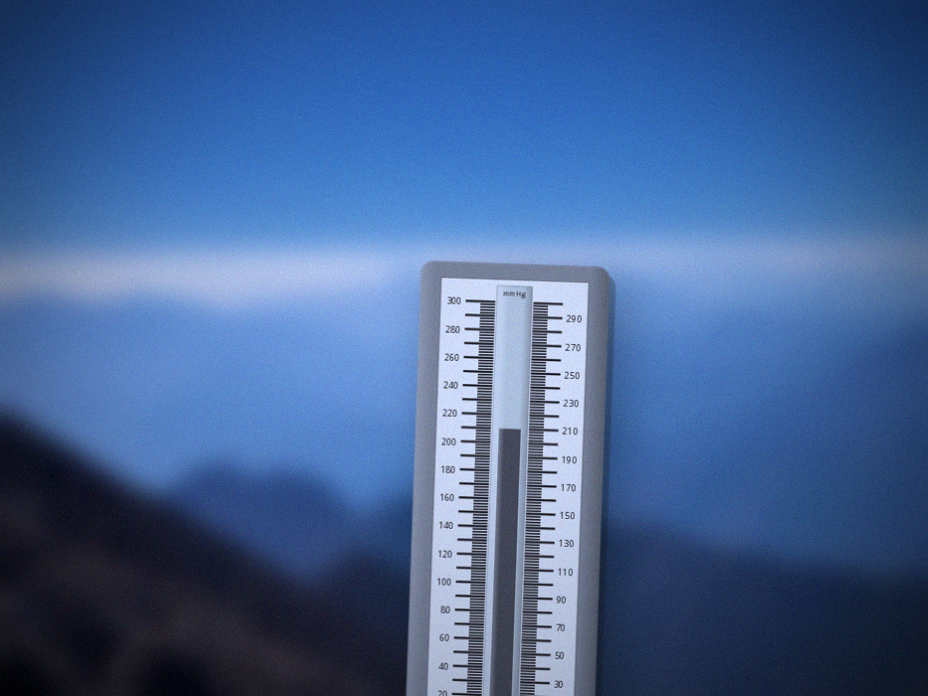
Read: 210,mmHg
